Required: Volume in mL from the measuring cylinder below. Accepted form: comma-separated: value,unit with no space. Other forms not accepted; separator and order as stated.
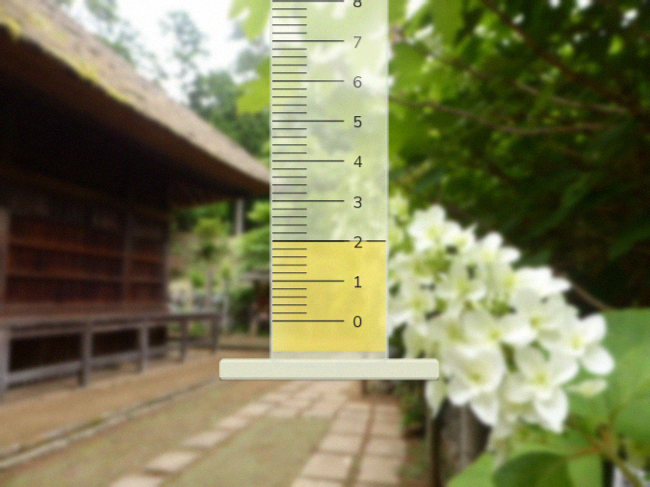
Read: 2,mL
